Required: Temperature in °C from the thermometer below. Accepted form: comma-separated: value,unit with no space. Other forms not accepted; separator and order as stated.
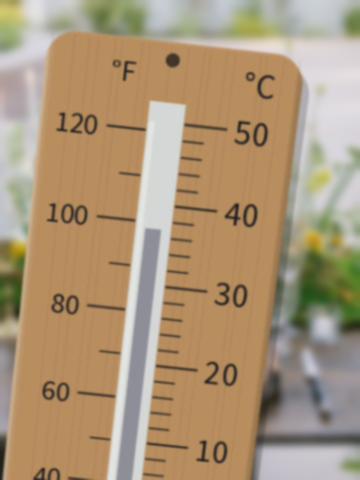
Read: 37,°C
